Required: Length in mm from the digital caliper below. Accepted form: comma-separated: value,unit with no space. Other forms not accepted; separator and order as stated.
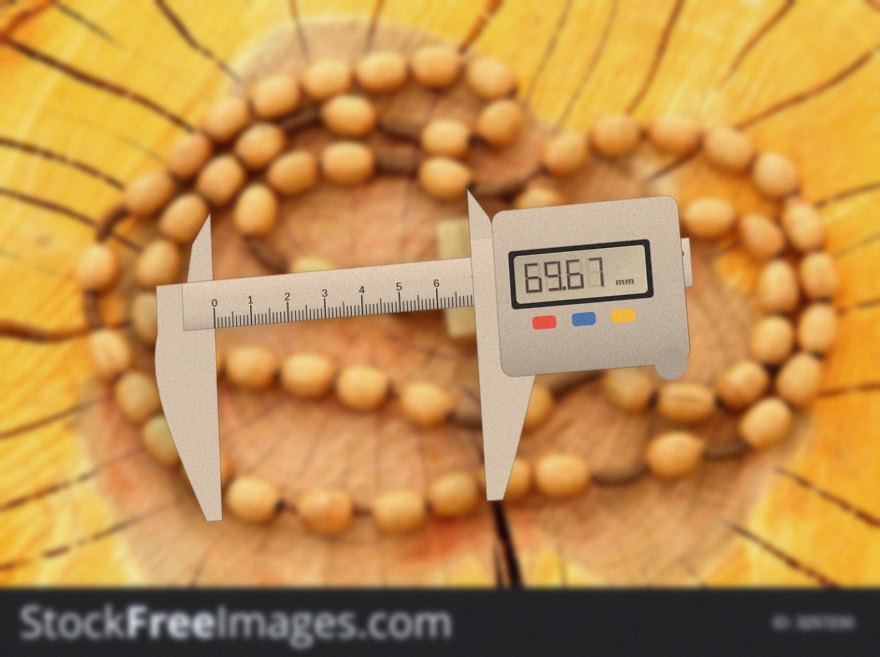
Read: 69.67,mm
